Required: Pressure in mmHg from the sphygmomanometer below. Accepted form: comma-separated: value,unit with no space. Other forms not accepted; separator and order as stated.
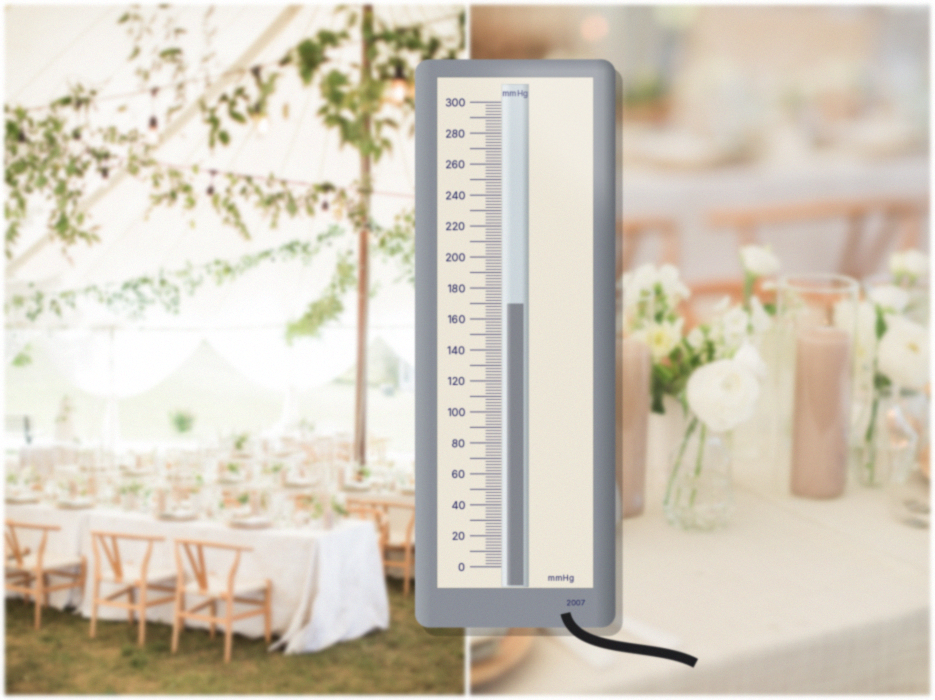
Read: 170,mmHg
